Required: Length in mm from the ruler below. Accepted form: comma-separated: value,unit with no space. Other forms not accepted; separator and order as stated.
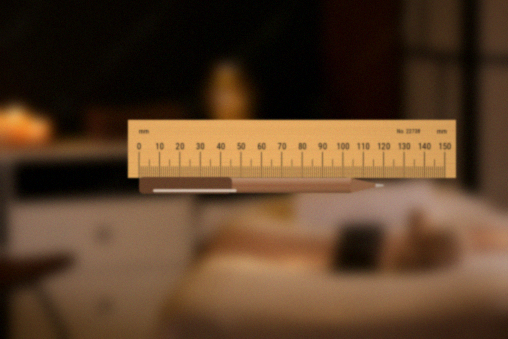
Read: 120,mm
